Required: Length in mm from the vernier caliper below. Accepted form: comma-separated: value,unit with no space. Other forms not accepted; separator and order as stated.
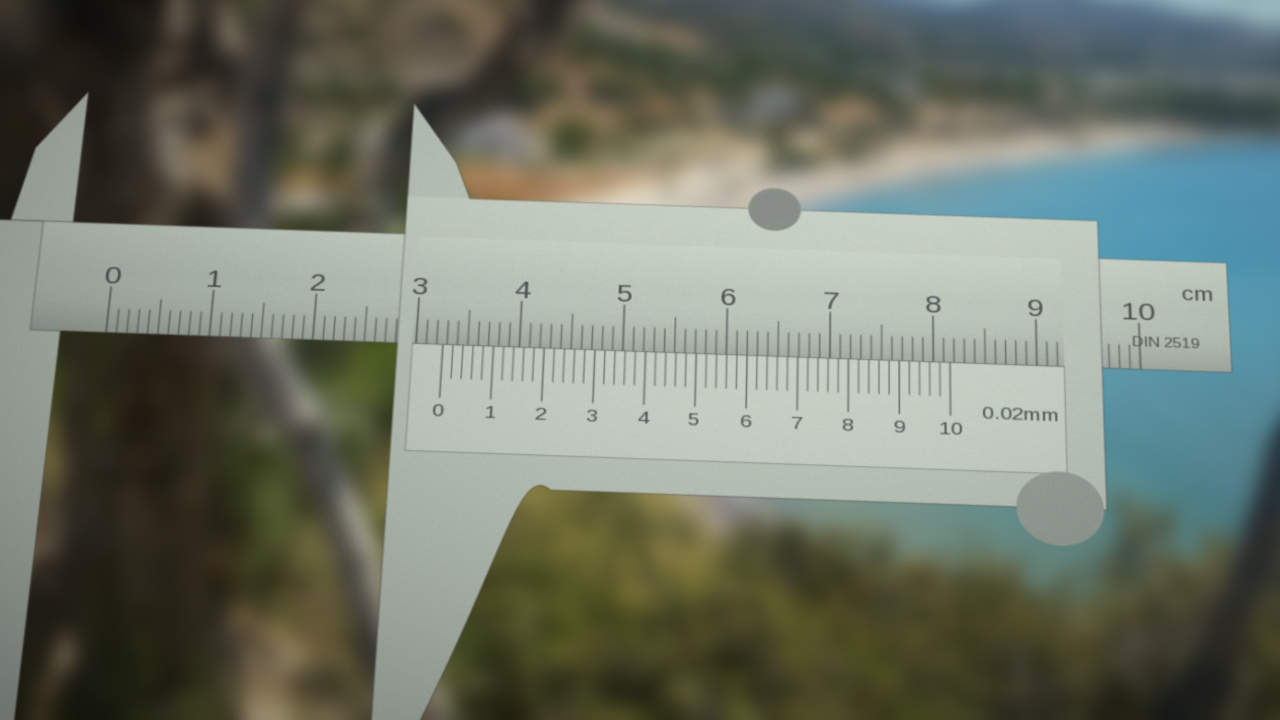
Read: 32.6,mm
